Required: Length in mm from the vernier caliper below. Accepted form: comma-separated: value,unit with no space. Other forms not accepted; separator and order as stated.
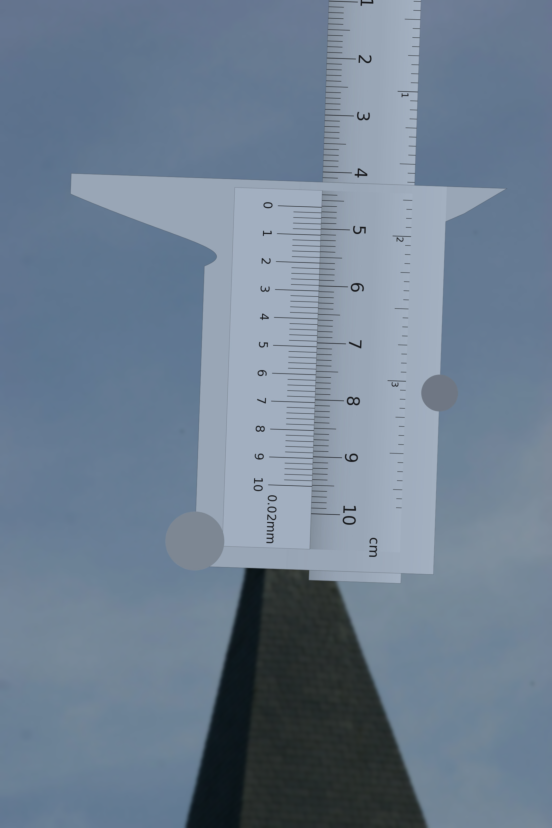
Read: 46.2,mm
